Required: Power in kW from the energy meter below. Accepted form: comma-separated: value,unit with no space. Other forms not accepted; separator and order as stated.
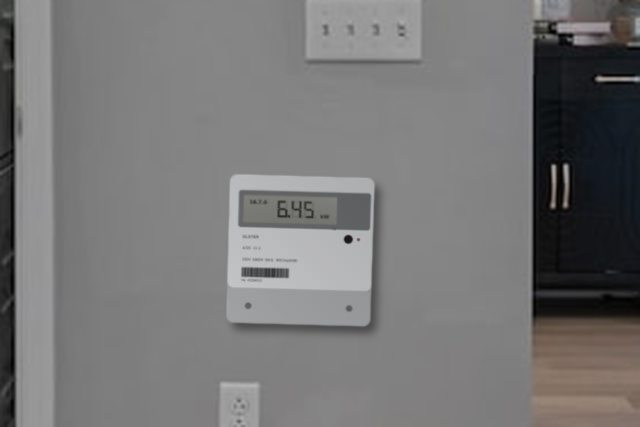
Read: 6.45,kW
